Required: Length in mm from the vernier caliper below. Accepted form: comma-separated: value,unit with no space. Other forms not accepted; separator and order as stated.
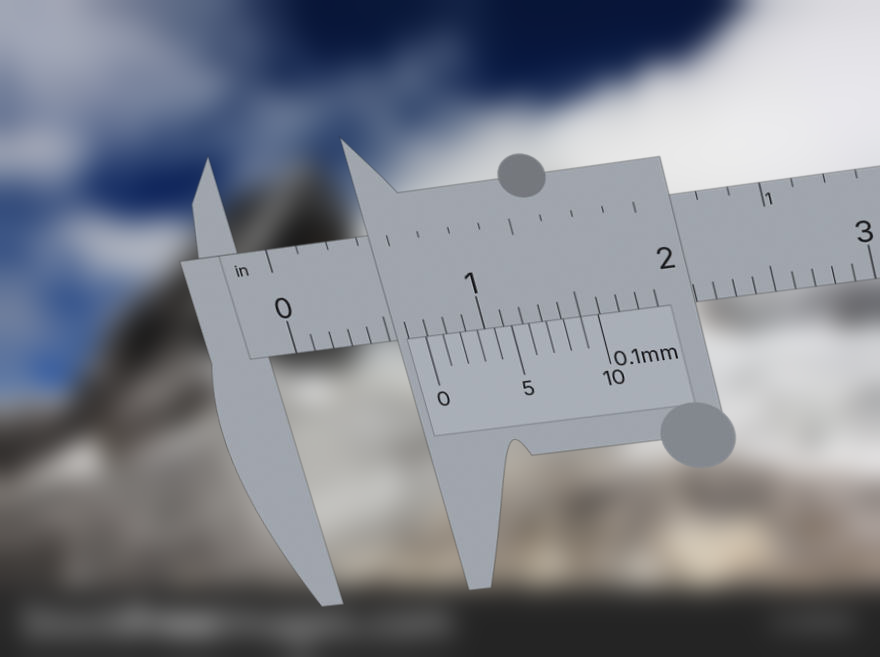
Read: 6.9,mm
